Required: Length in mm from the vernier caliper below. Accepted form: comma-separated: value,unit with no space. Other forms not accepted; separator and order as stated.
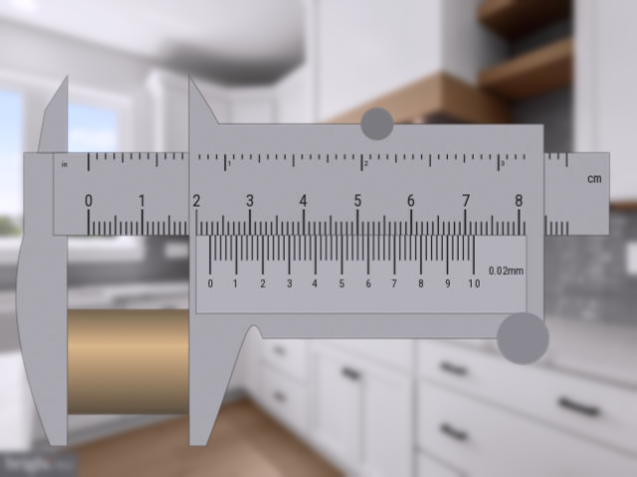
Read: 22.6,mm
